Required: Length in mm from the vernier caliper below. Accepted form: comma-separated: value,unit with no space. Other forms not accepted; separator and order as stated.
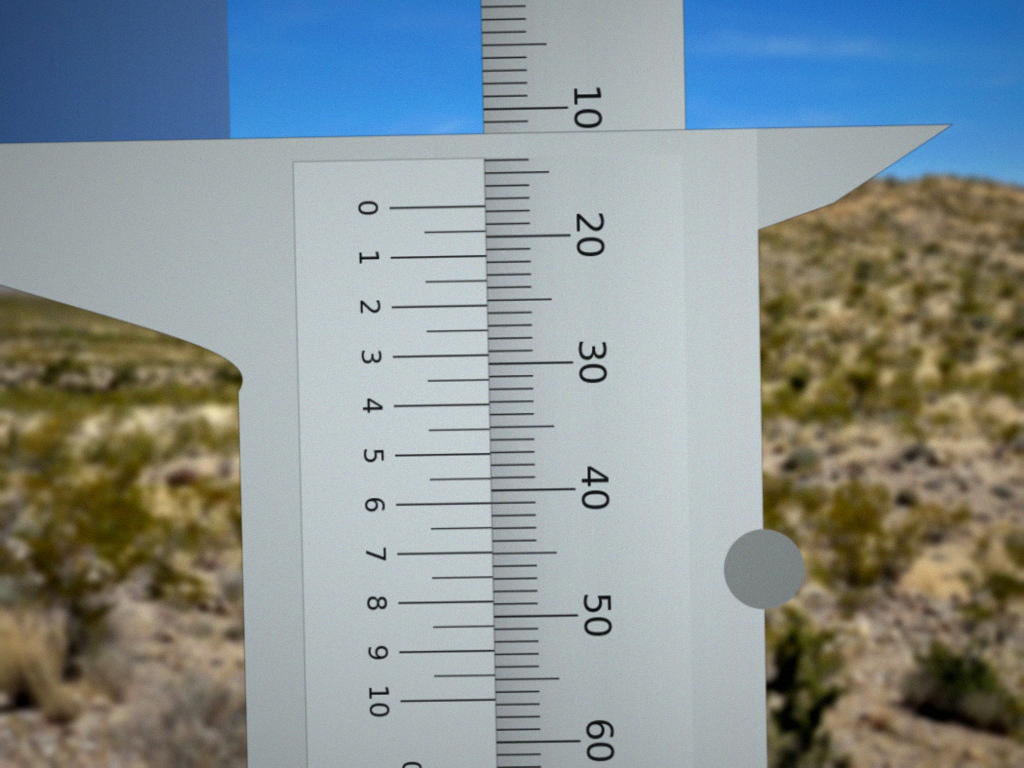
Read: 17.6,mm
